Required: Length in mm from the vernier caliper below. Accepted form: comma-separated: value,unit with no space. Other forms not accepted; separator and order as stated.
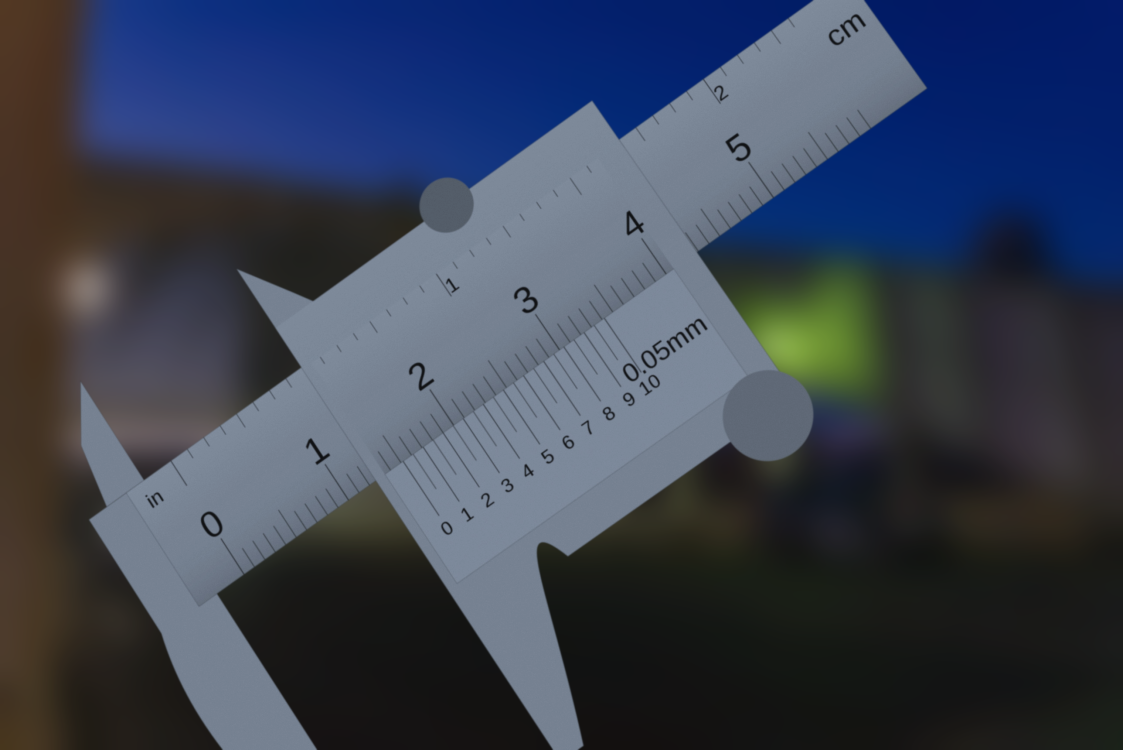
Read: 15.2,mm
